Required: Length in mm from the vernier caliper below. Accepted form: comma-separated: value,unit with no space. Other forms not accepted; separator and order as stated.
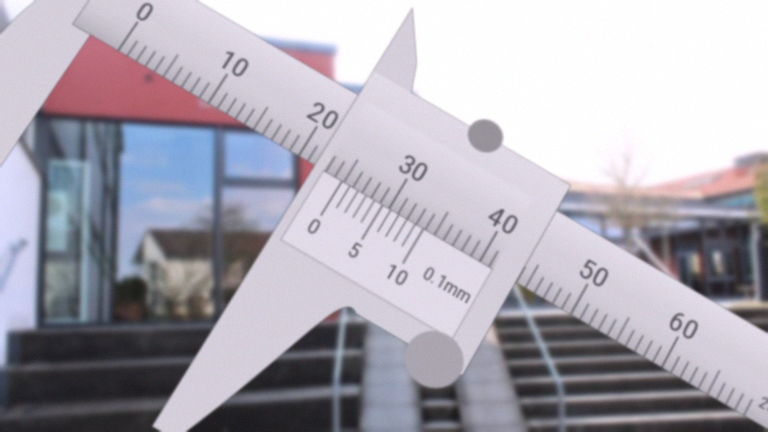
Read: 24.8,mm
